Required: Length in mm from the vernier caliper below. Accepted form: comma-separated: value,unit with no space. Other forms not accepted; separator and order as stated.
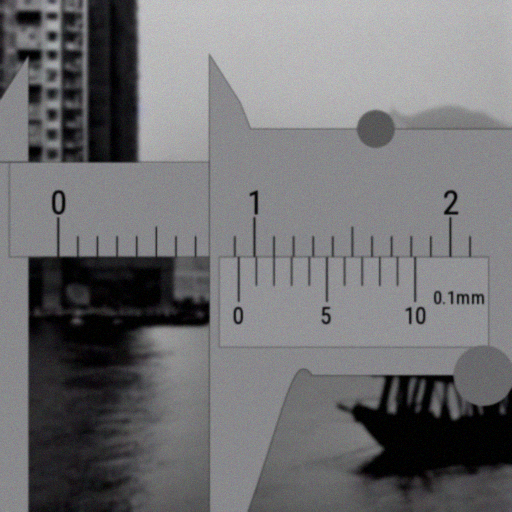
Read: 9.2,mm
